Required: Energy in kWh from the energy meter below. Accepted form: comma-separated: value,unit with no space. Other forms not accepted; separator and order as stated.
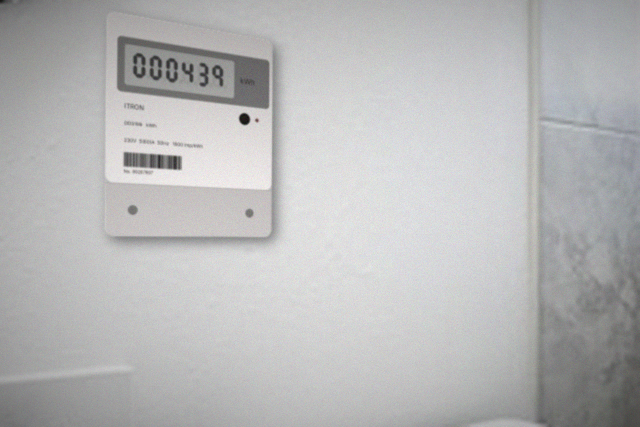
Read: 439,kWh
